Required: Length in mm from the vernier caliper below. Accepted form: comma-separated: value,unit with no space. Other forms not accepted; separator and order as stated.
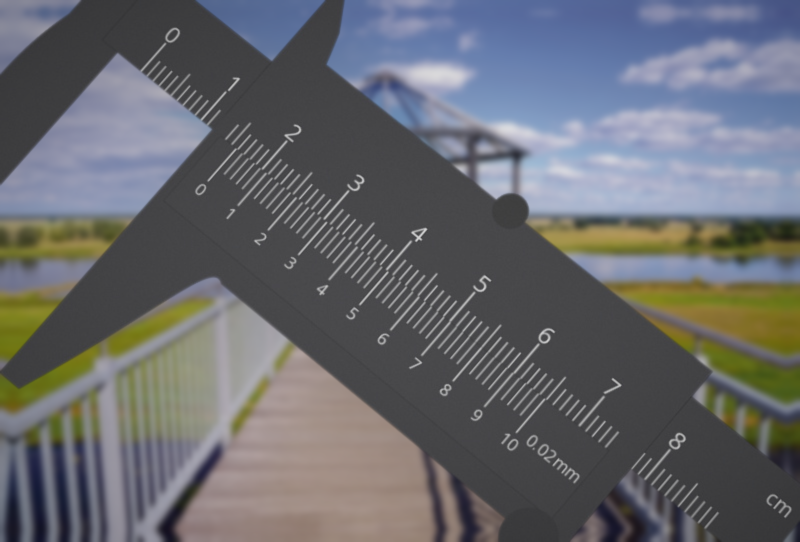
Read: 15.8,mm
